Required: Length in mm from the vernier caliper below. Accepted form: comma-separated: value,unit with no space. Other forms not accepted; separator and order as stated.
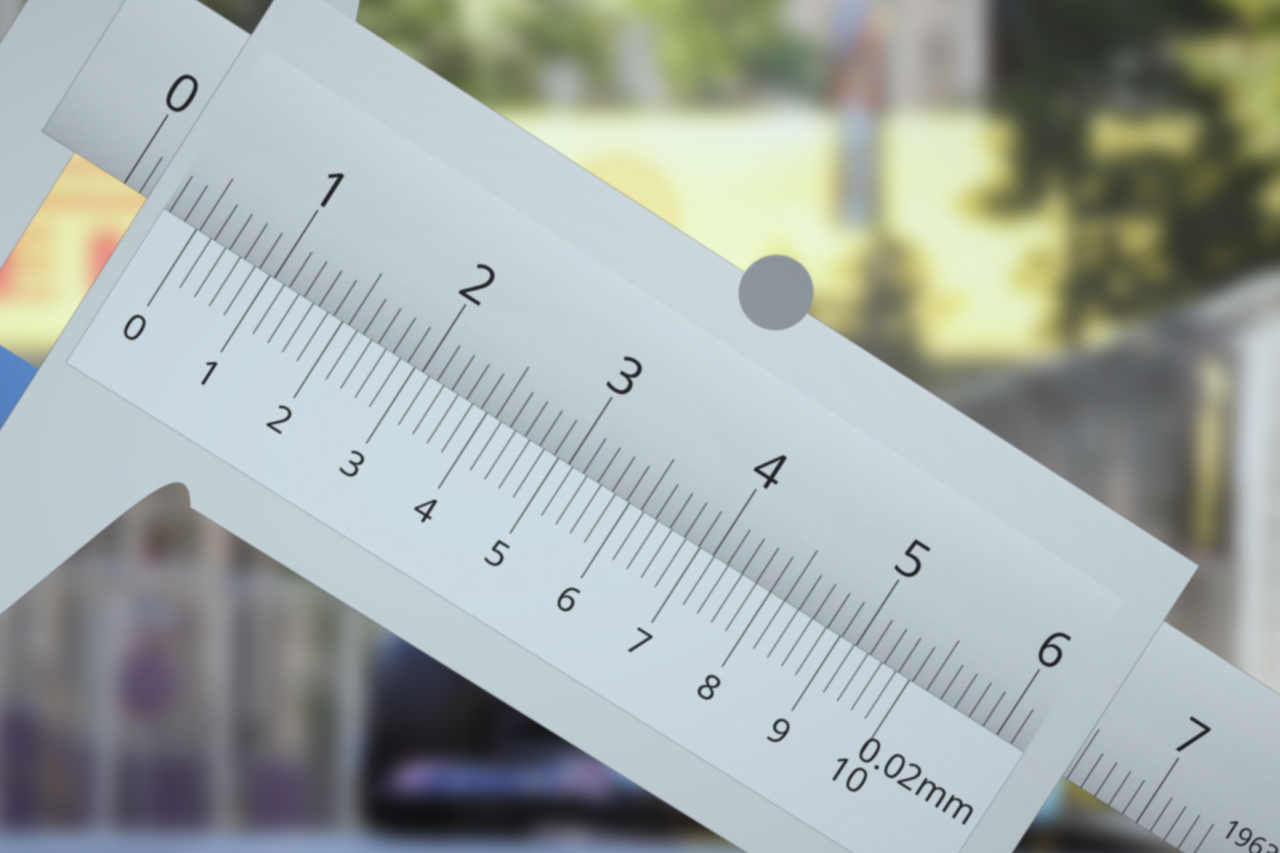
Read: 4.8,mm
